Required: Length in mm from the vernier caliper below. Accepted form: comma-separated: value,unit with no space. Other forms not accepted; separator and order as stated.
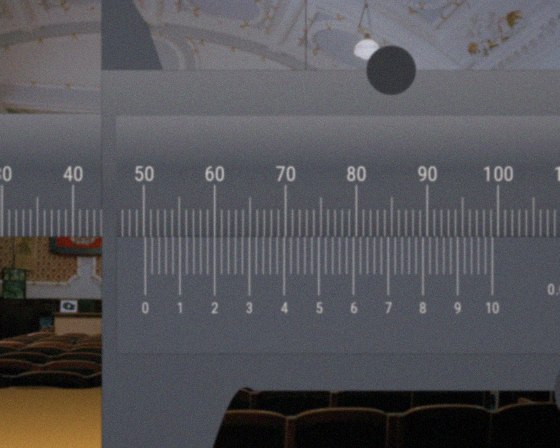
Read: 50.2,mm
